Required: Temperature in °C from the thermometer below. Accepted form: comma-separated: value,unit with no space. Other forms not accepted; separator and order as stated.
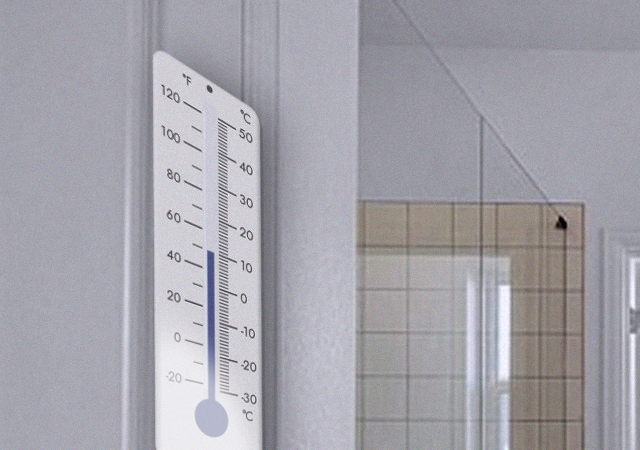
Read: 10,°C
